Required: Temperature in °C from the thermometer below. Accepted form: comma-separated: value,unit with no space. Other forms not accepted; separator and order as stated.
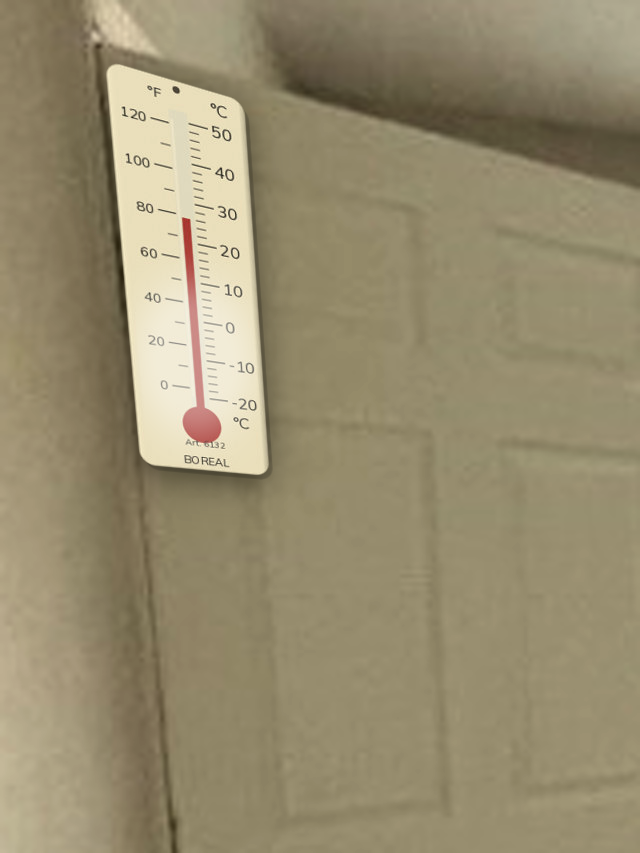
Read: 26,°C
